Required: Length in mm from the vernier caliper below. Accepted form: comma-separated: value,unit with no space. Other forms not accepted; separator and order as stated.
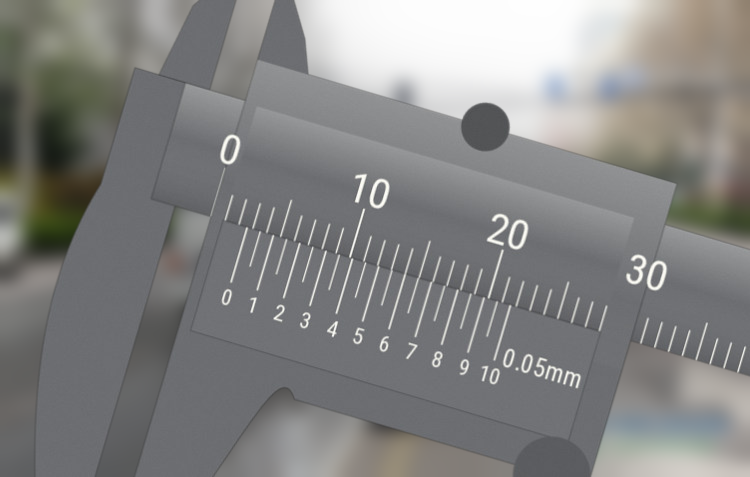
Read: 2.6,mm
